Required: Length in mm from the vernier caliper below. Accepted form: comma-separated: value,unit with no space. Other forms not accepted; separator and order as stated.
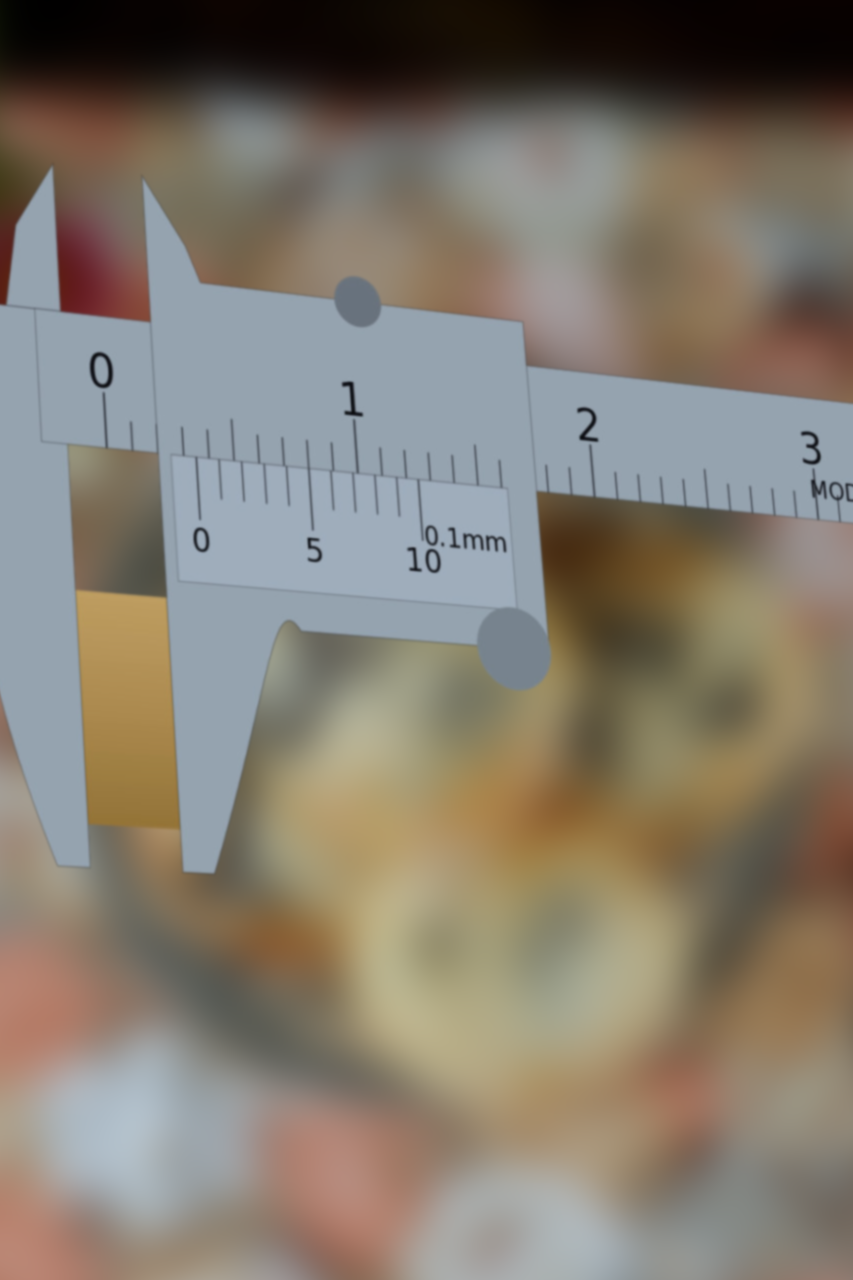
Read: 3.5,mm
